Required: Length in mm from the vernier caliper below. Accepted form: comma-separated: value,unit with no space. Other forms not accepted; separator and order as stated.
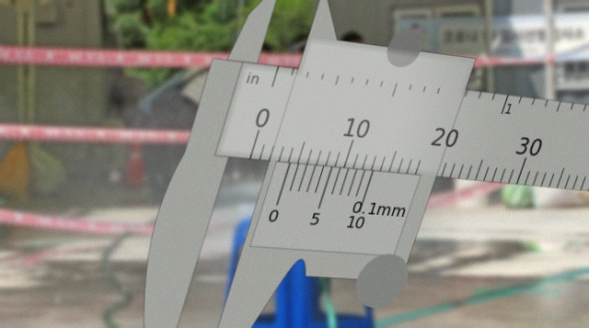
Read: 4.2,mm
